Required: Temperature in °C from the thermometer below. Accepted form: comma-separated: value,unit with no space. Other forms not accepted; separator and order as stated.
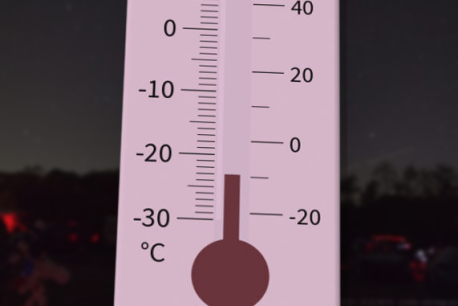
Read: -23,°C
